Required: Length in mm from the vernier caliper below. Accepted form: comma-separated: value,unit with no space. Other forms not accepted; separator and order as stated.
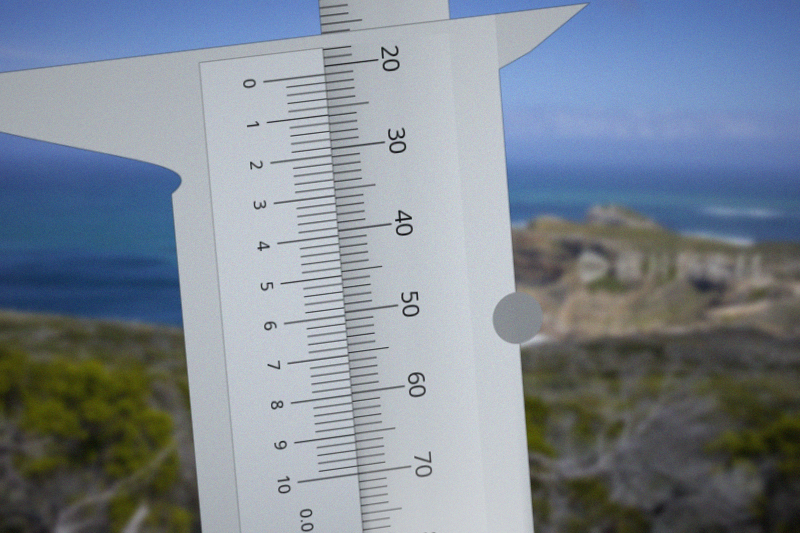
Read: 21.0,mm
